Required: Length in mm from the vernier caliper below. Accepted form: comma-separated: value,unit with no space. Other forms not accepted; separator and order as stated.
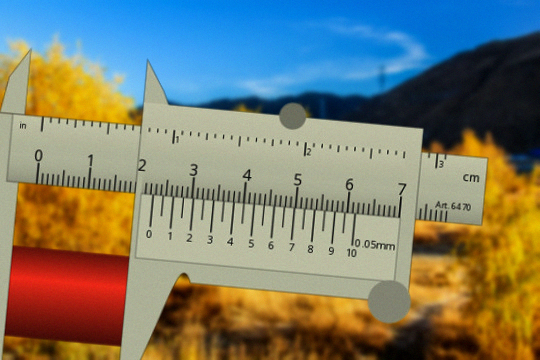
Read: 22.5,mm
